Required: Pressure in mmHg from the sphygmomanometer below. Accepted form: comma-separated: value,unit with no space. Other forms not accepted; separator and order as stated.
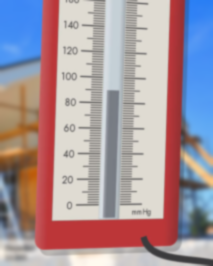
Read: 90,mmHg
